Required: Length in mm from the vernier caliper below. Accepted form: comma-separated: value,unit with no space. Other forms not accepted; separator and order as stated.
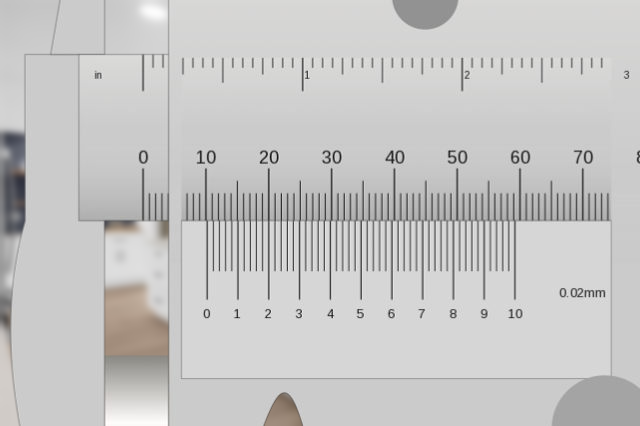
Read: 10.2,mm
